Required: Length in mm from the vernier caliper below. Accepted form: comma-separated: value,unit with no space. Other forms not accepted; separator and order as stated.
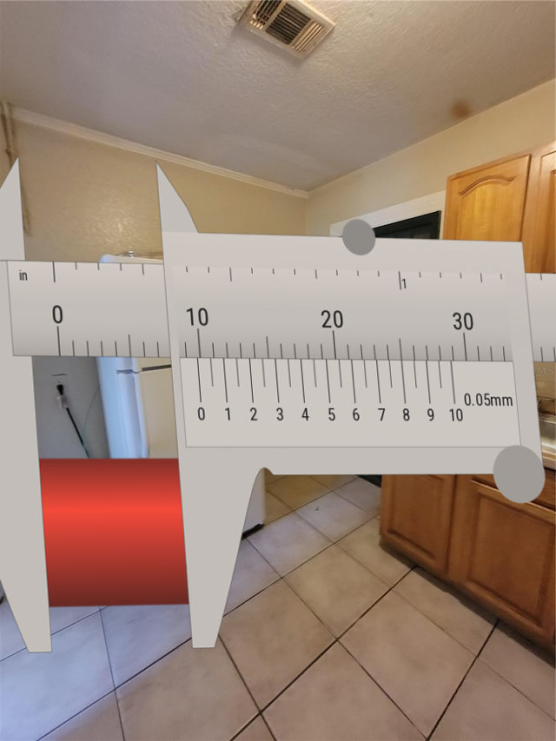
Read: 9.8,mm
